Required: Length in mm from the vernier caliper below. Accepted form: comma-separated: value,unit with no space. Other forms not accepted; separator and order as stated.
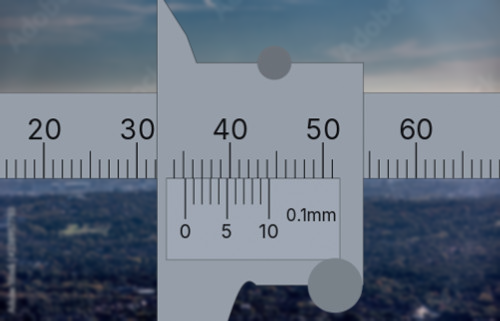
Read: 35.2,mm
